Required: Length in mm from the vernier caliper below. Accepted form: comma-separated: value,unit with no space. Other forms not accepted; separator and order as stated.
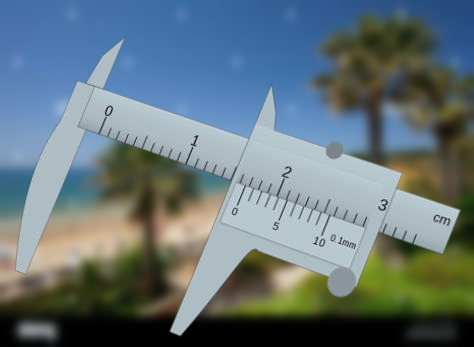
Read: 16.6,mm
